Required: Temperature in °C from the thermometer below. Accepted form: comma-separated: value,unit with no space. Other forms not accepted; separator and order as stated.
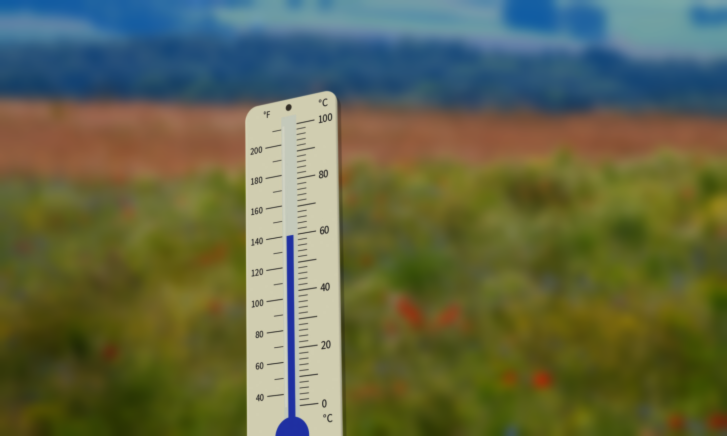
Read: 60,°C
